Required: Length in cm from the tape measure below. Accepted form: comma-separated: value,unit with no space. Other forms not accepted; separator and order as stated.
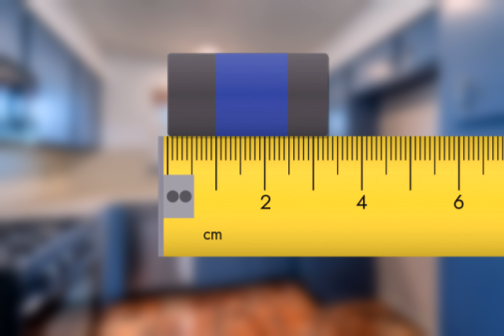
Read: 3.3,cm
